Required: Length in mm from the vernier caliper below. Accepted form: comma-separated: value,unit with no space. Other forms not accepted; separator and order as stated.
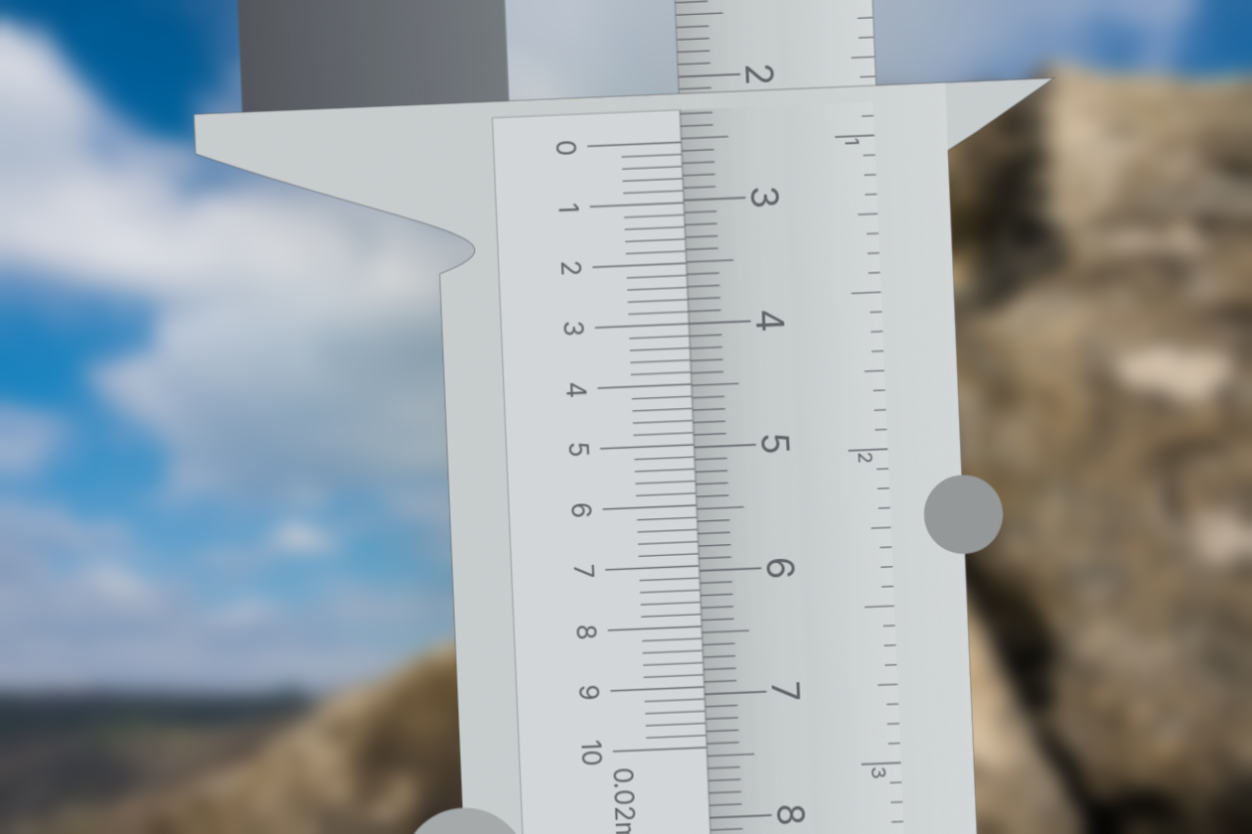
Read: 25.3,mm
